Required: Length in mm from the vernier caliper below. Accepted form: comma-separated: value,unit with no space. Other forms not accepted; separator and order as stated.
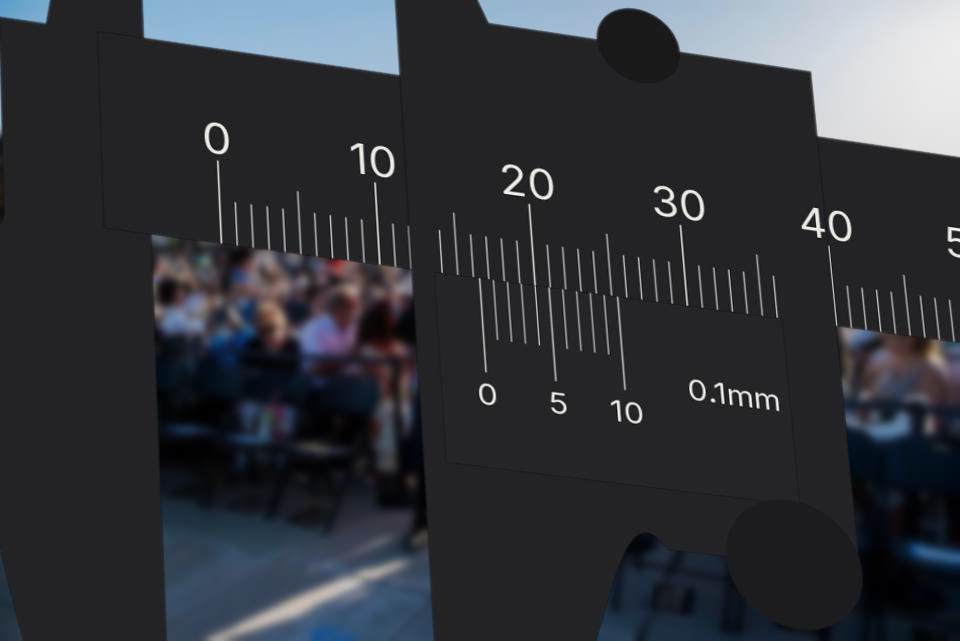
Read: 16.4,mm
